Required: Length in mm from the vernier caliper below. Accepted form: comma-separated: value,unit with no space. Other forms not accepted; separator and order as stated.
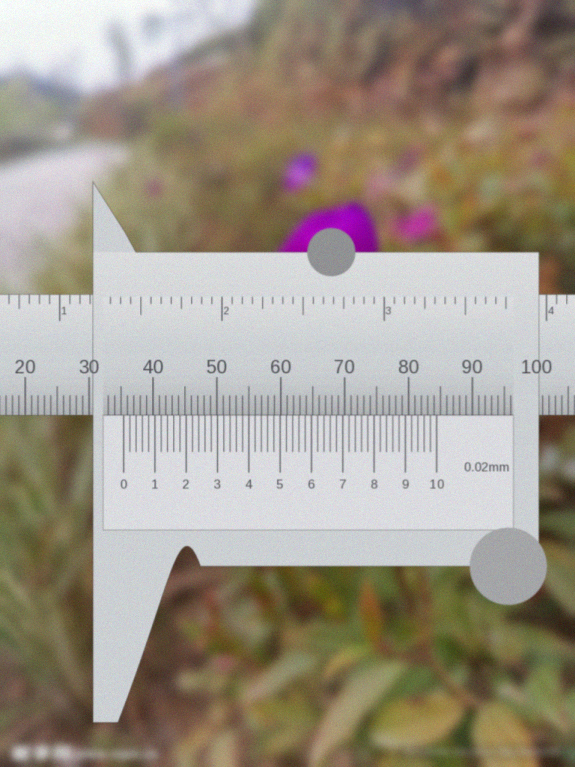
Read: 35.4,mm
